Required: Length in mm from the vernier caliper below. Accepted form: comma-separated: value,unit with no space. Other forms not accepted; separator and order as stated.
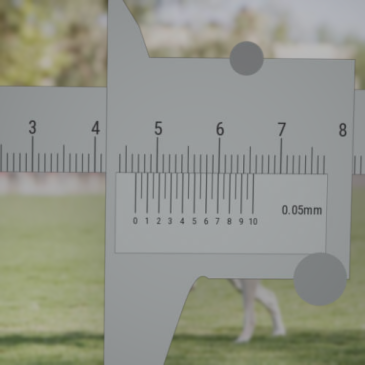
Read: 46.6,mm
